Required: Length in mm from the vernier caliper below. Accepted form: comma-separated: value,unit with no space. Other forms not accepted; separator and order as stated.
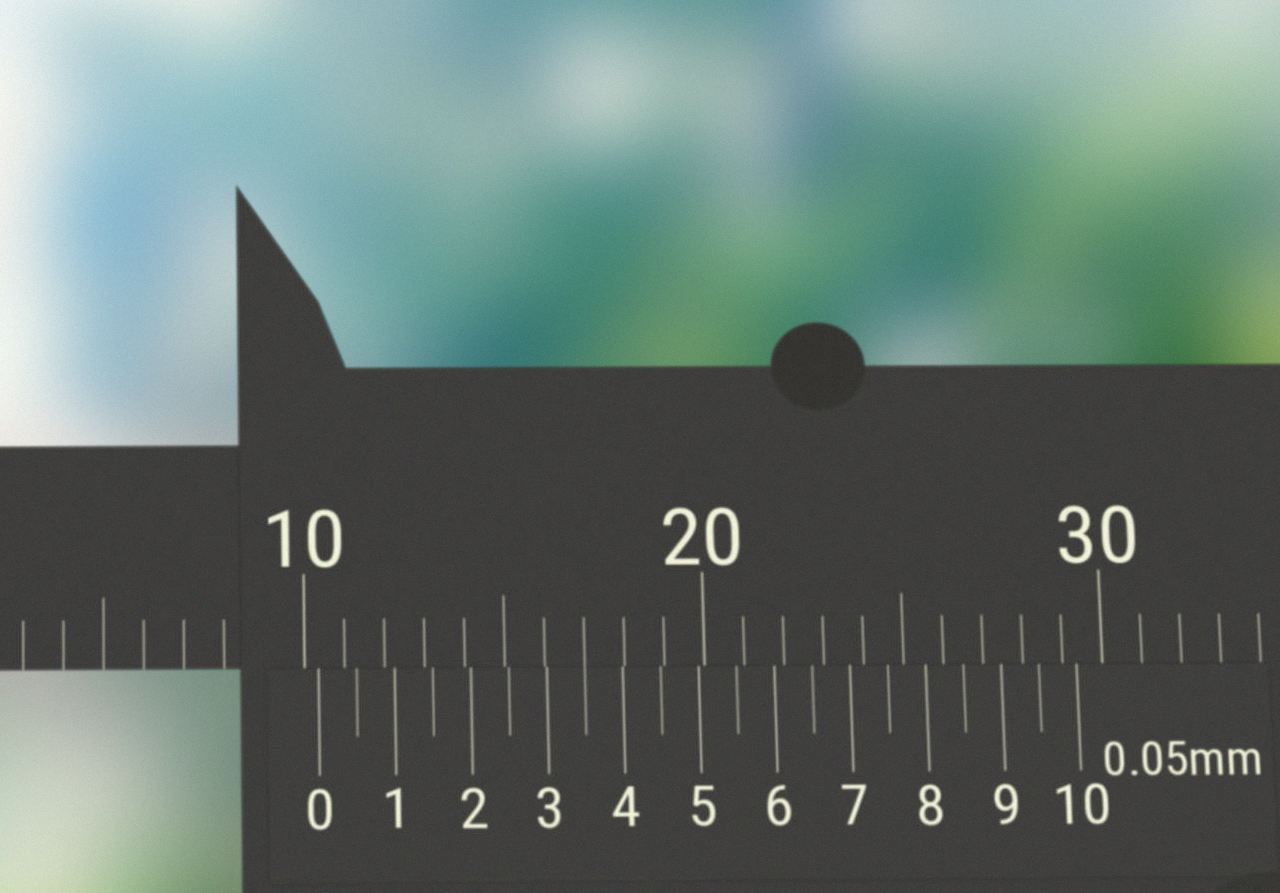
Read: 10.35,mm
